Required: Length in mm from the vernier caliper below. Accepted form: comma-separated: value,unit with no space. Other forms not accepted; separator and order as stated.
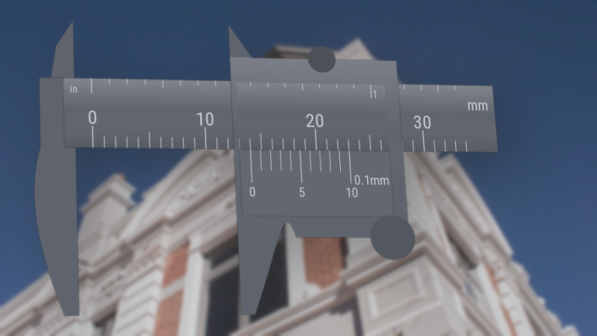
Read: 14.0,mm
